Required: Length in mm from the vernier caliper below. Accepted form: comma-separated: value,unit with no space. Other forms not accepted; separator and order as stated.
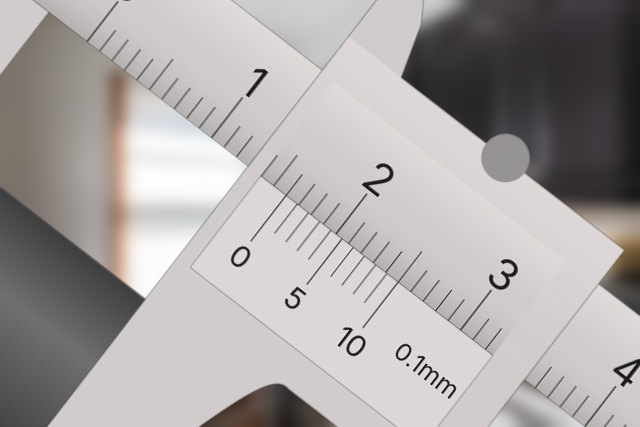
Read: 16.0,mm
